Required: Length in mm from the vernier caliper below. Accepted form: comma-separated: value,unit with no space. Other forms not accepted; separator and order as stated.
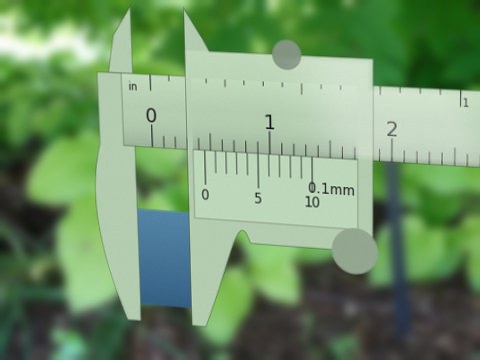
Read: 4.5,mm
